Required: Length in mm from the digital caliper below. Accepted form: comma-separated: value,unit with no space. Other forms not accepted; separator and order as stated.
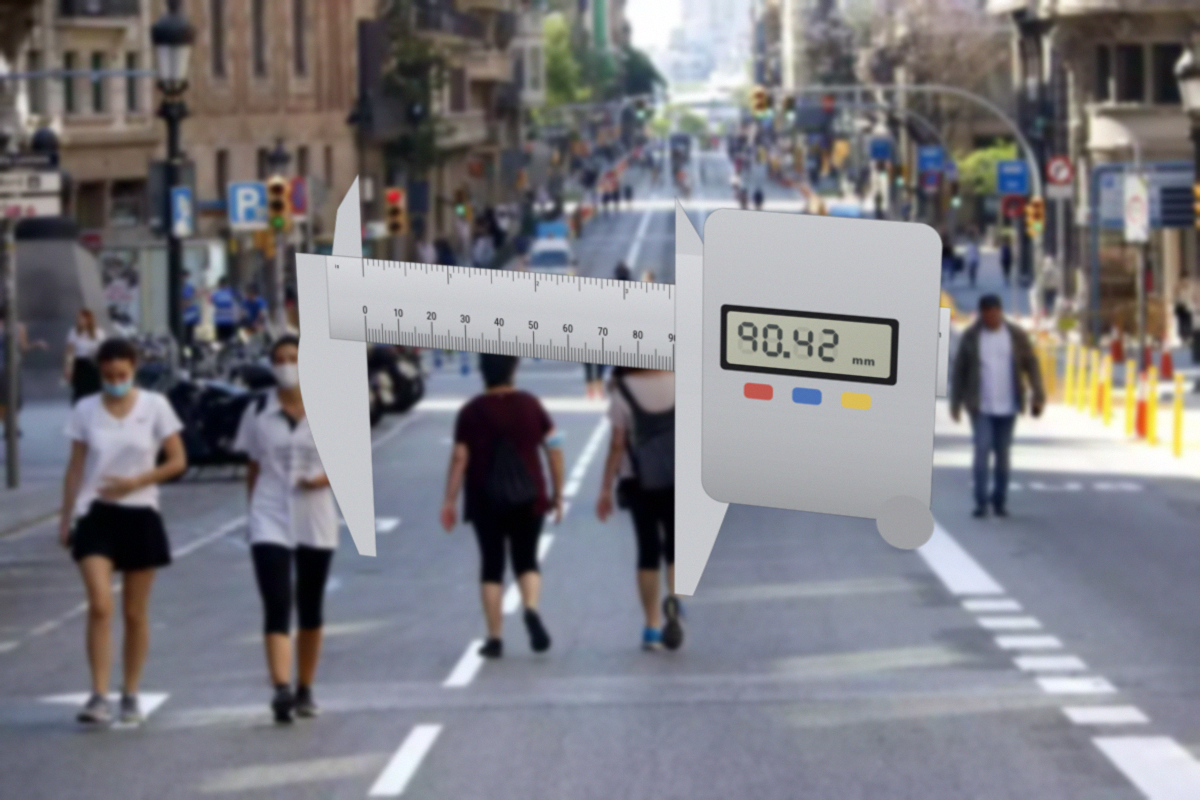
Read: 90.42,mm
